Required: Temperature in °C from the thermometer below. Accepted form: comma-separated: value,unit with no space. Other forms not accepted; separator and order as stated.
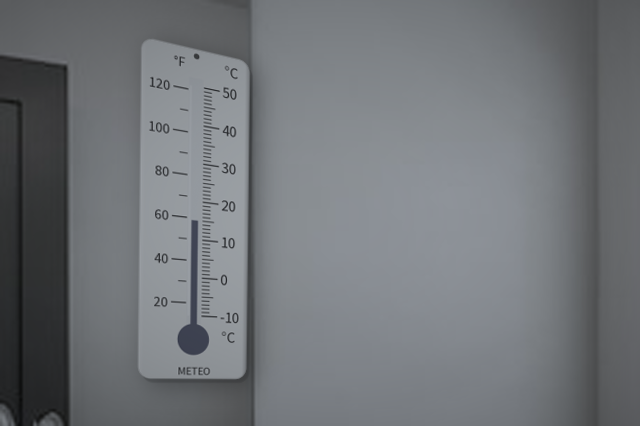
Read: 15,°C
